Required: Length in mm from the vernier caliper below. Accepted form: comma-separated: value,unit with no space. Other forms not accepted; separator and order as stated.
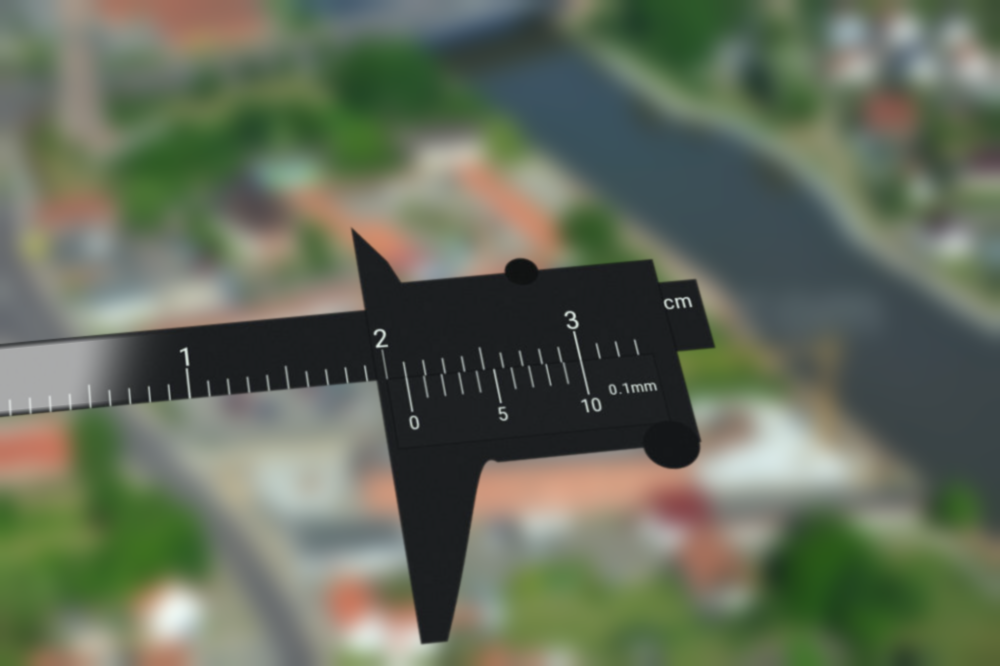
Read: 21.0,mm
